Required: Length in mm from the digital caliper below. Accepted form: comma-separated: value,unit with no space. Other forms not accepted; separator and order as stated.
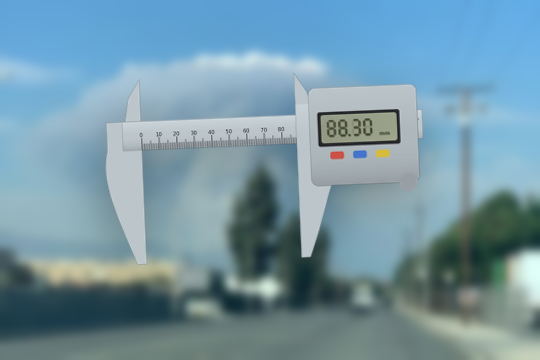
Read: 88.30,mm
